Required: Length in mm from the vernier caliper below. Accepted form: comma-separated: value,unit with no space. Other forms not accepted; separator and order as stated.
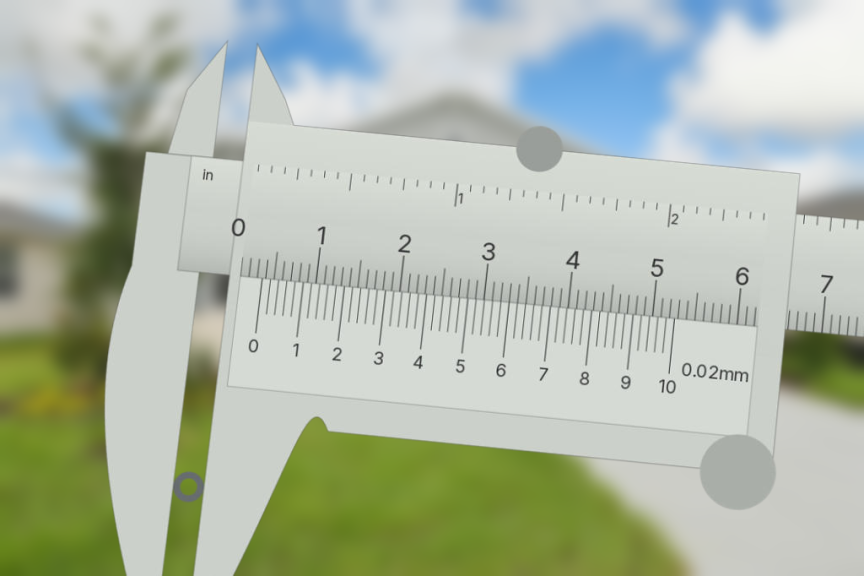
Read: 3.6,mm
